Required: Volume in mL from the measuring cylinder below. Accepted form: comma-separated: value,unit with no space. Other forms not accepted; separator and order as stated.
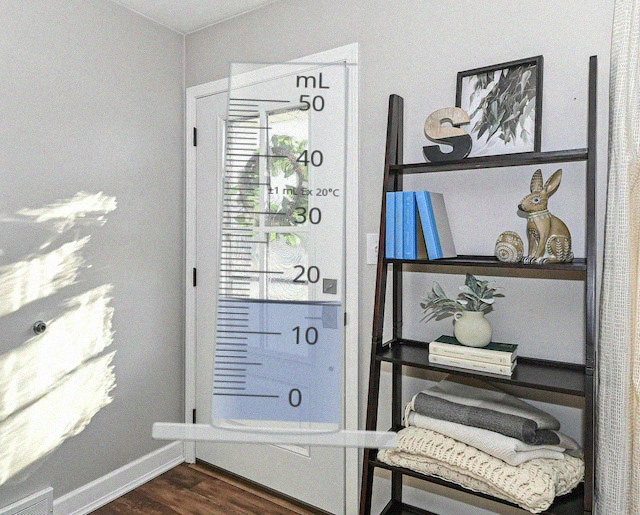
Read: 15,mL
